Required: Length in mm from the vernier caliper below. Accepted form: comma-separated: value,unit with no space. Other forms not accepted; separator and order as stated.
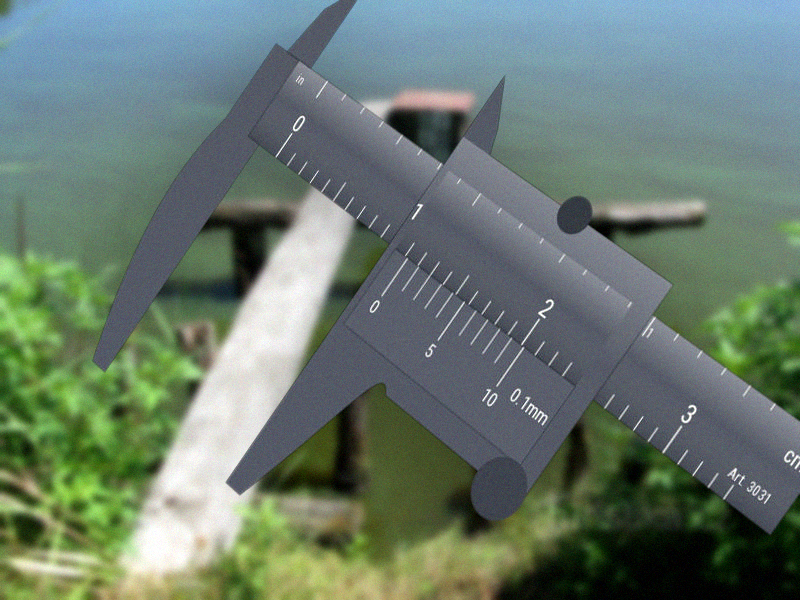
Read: 11.2,mm
